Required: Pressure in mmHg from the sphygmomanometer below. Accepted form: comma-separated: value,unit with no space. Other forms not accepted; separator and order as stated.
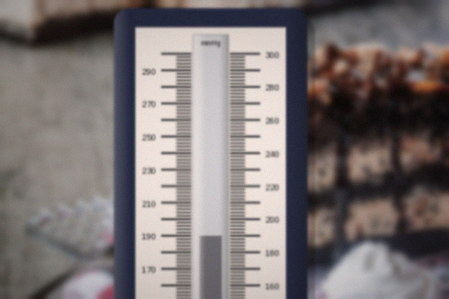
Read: 190,mmHg
